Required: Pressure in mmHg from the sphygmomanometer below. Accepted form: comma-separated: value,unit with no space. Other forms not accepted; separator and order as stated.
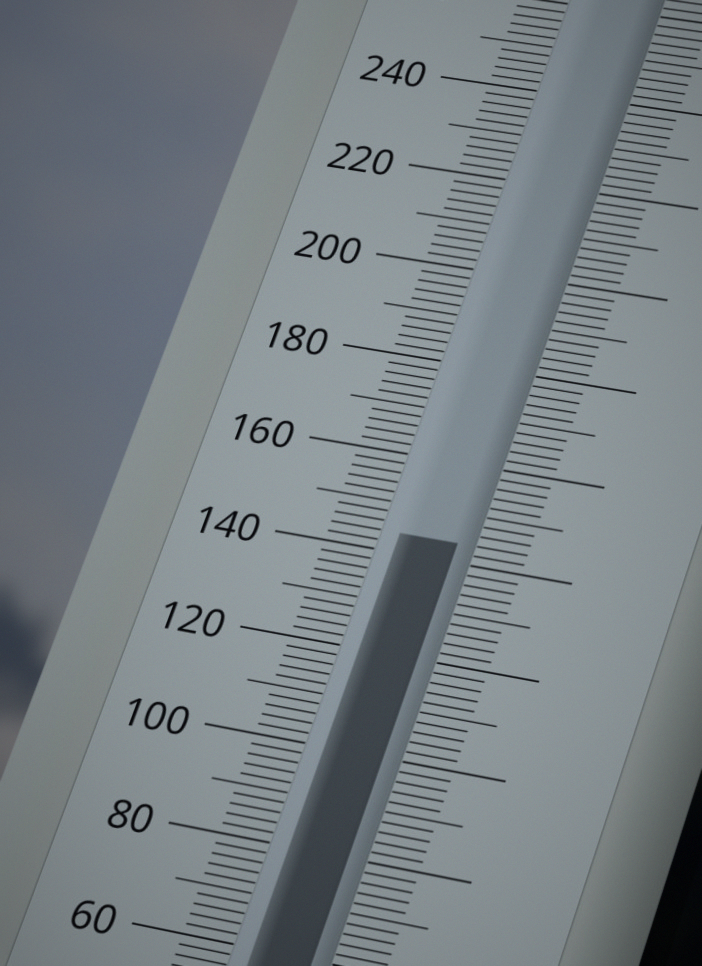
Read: 144,mmHg
